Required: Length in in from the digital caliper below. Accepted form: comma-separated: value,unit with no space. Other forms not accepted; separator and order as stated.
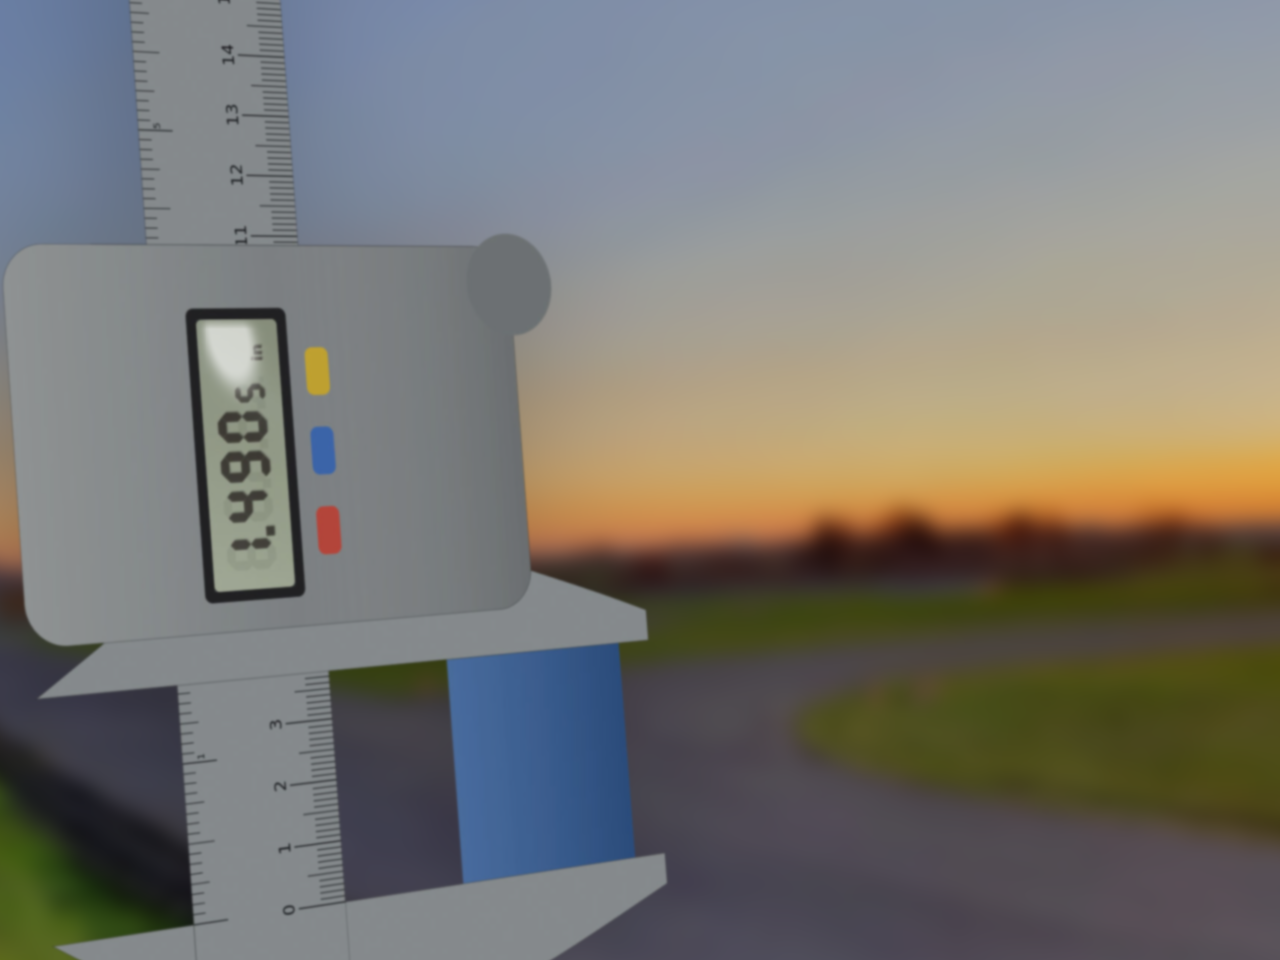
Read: 1.4905,in
